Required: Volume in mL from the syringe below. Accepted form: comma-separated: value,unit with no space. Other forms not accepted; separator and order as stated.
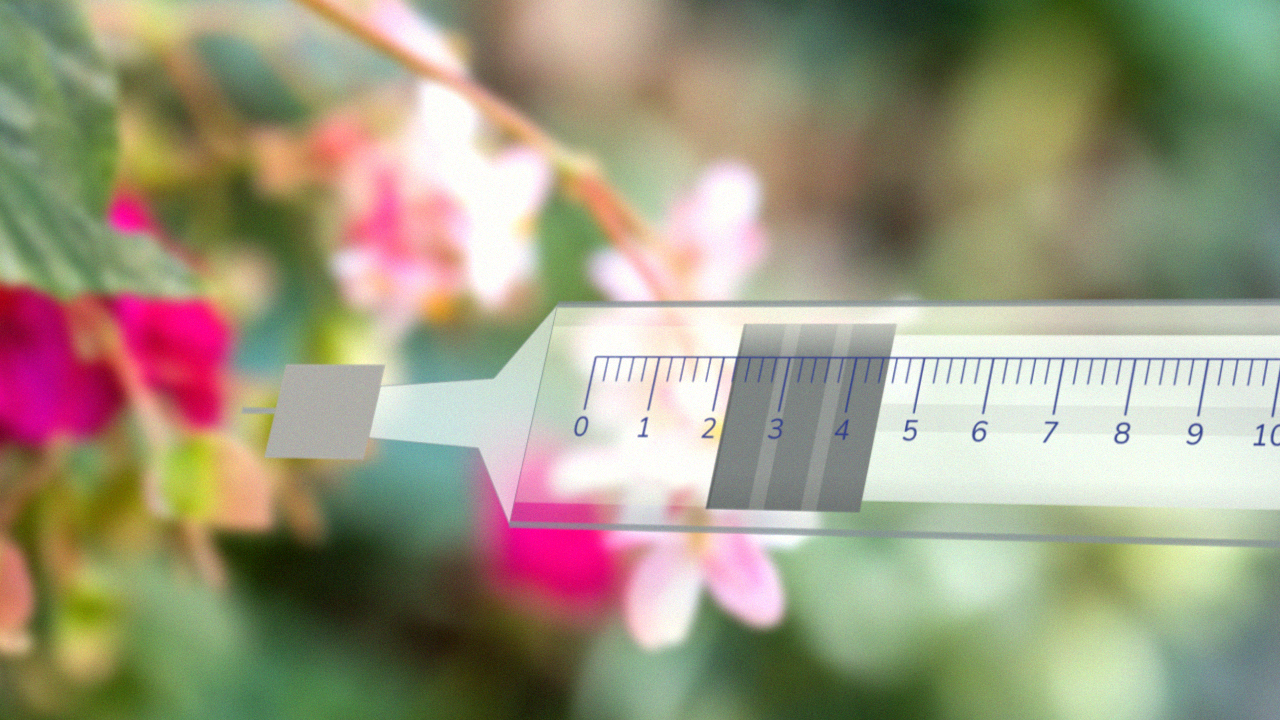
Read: 2.2,mL
